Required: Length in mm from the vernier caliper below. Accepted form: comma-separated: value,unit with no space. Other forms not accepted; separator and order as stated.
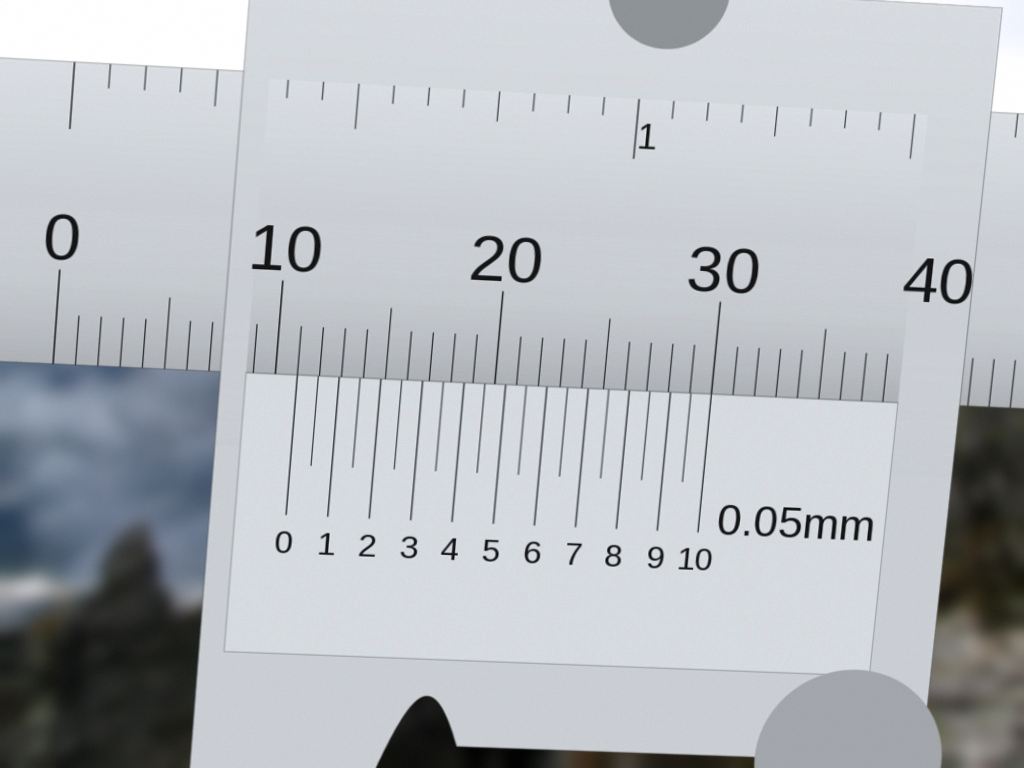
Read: 11.0,mm
